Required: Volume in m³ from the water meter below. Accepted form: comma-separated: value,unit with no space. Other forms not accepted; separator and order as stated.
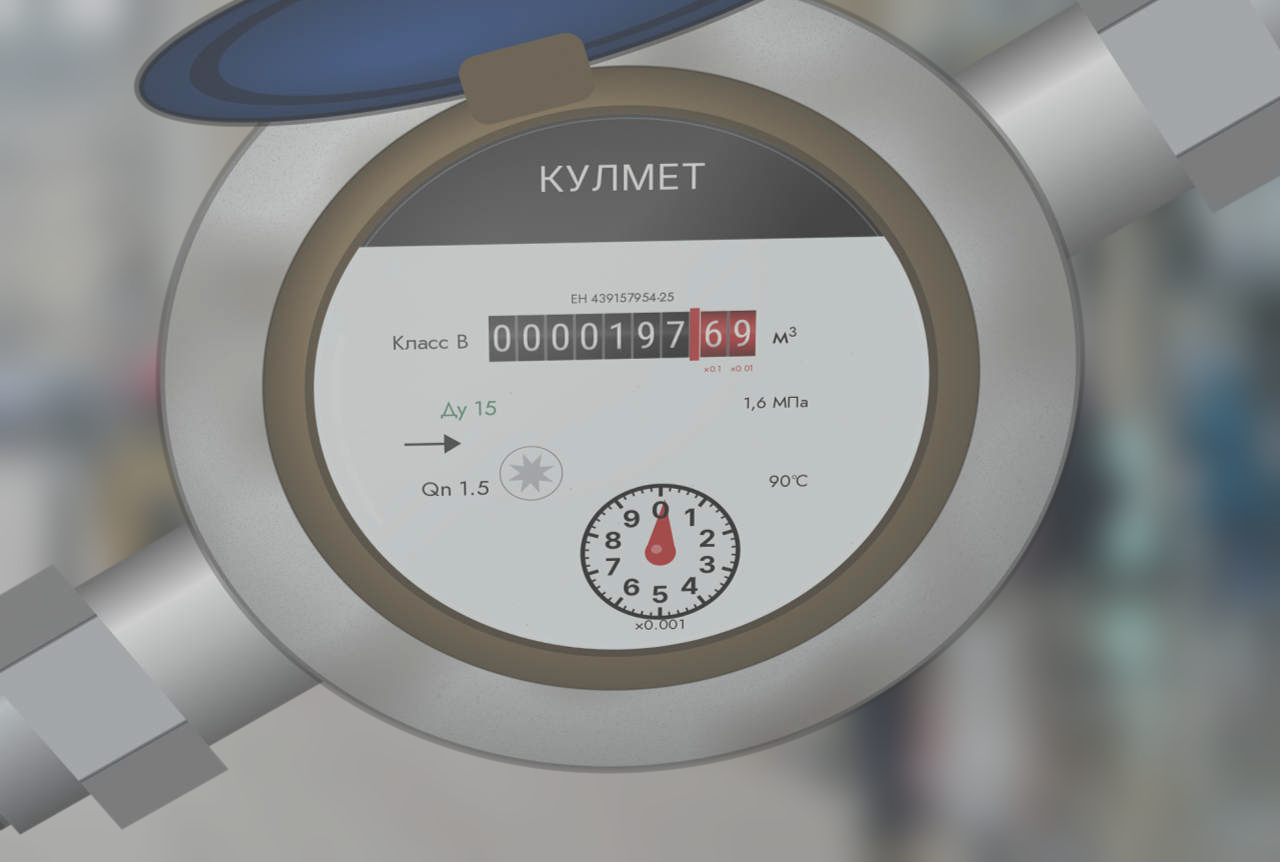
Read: 197.690,m³
